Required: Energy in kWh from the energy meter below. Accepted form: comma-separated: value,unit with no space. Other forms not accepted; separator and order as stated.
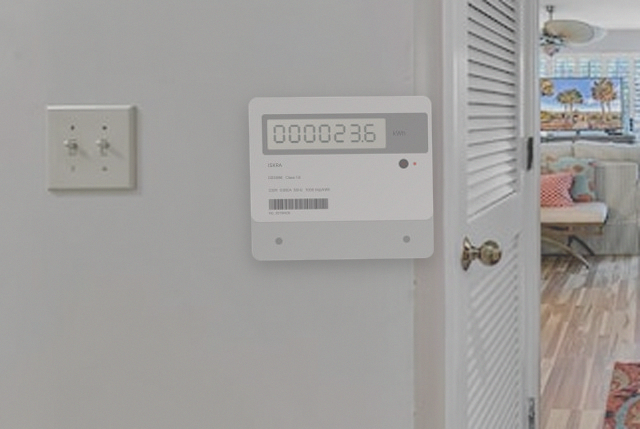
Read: 23.6,kWh
